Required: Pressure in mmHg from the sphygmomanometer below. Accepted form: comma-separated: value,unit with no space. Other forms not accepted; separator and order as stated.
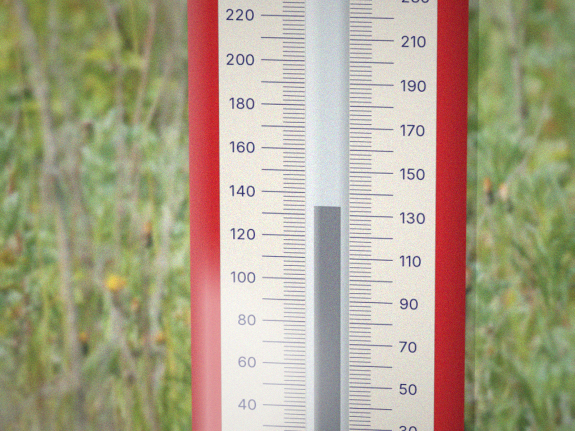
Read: 134,mmHg
